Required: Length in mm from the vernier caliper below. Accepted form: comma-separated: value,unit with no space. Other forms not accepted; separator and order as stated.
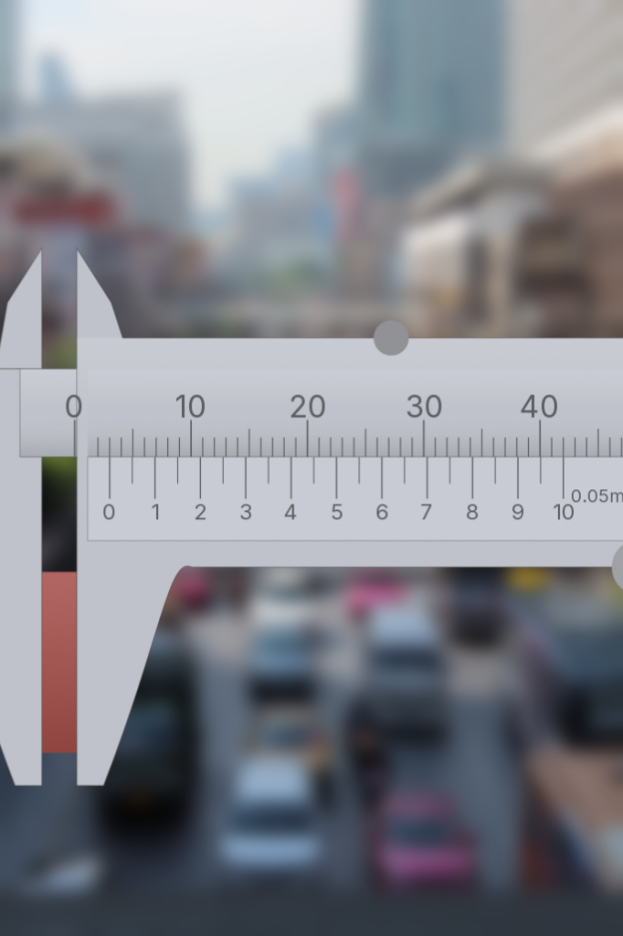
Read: 3.0,mm
